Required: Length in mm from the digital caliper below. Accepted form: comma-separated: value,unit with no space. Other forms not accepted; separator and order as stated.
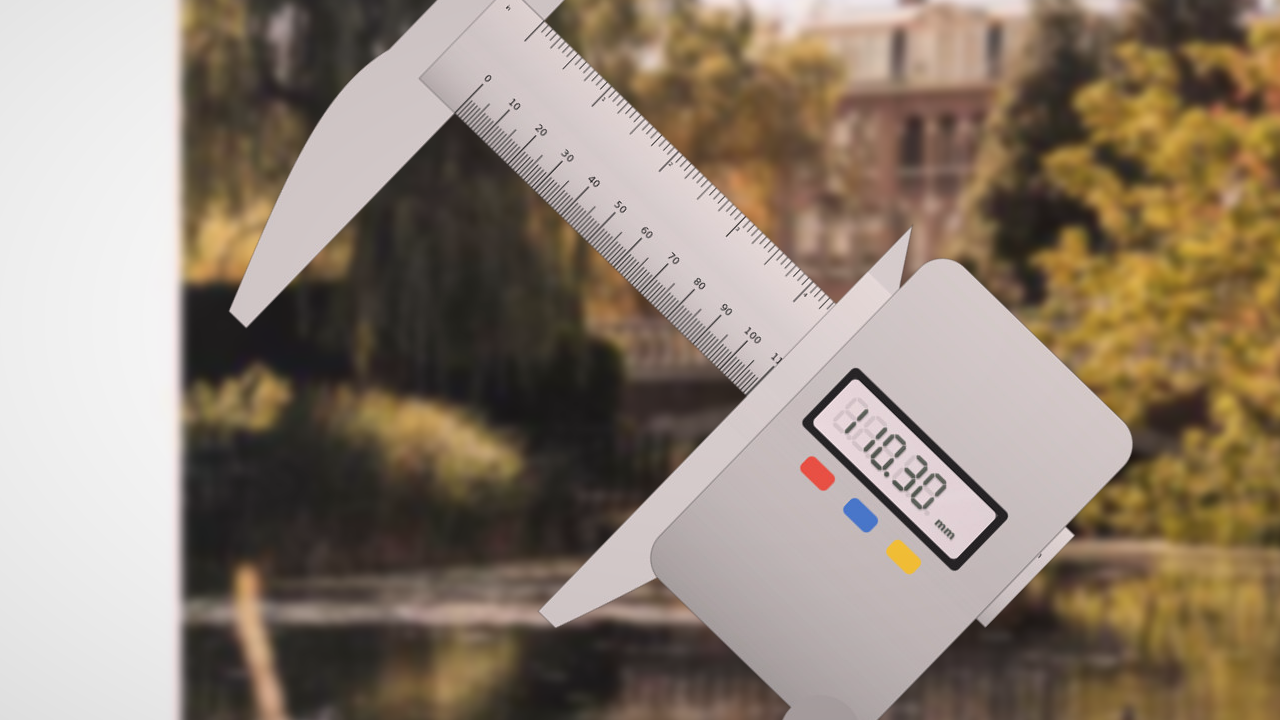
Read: 110.30,mm
